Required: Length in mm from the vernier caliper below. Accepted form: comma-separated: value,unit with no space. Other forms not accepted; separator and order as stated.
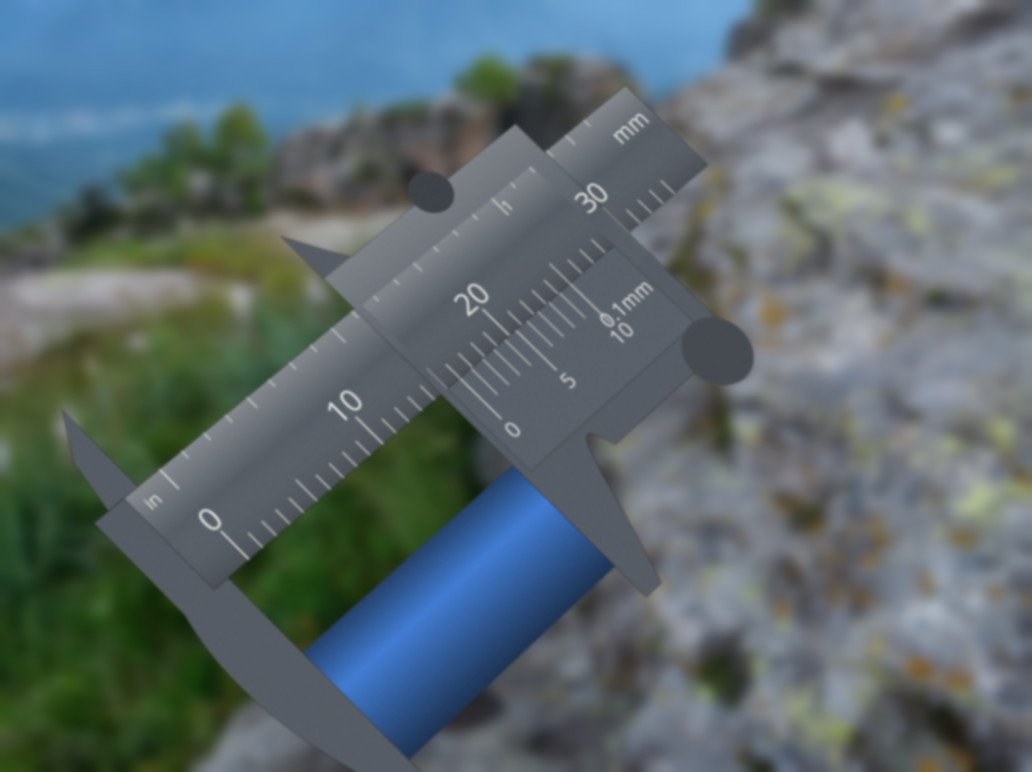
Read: 16.0,mm
